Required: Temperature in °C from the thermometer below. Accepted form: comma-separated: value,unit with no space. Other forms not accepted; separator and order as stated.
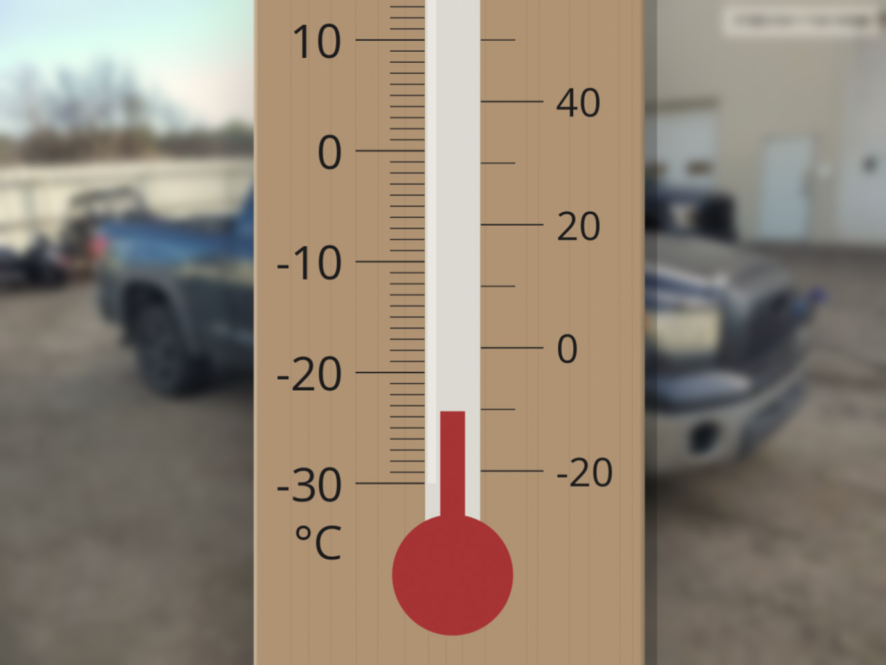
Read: -23.5,°C
